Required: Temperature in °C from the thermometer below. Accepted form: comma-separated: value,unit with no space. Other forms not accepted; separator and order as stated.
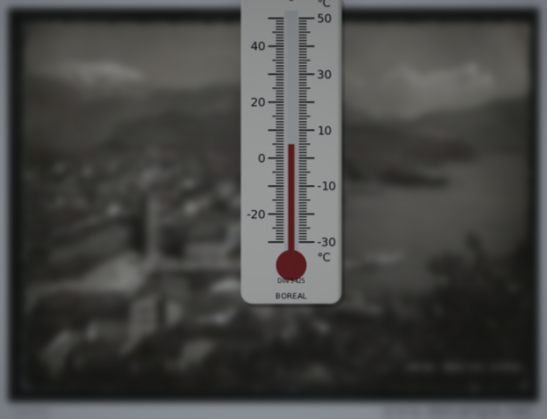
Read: 5,°C
